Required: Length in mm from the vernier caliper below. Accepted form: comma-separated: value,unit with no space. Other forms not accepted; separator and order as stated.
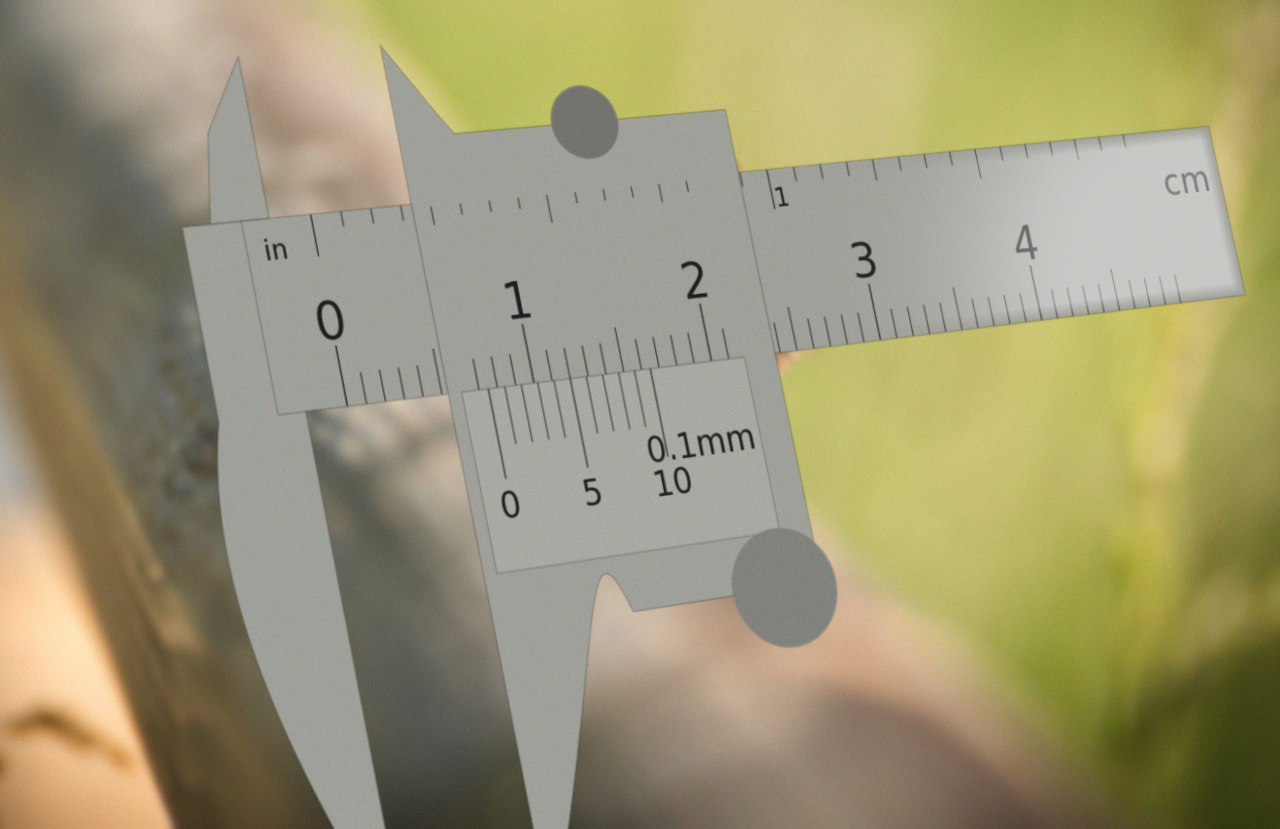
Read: 7.5,mm
